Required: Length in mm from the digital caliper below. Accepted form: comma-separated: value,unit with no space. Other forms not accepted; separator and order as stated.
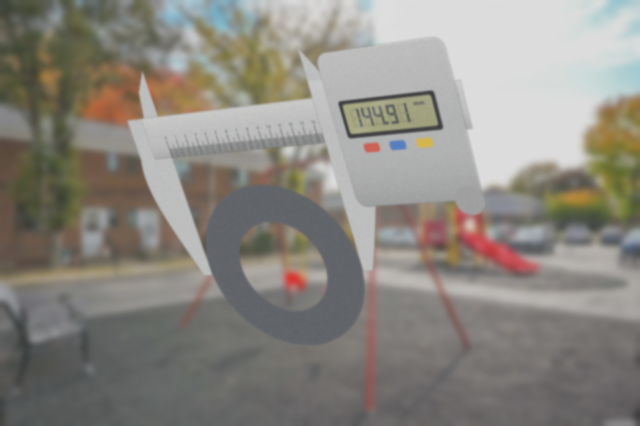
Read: 144.91,mm
